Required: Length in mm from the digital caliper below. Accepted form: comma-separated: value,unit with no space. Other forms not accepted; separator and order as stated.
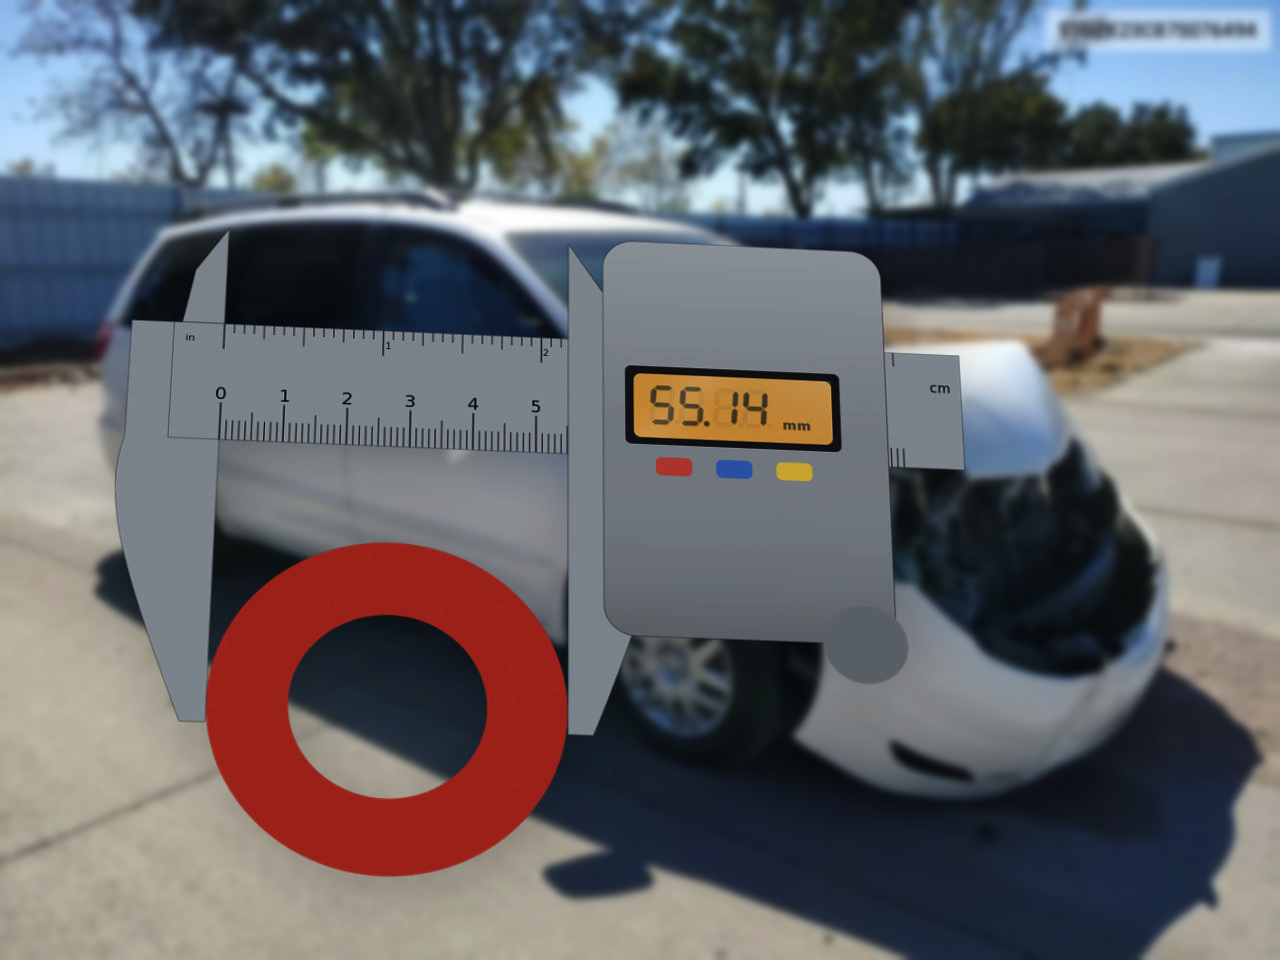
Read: 55.14,mm
